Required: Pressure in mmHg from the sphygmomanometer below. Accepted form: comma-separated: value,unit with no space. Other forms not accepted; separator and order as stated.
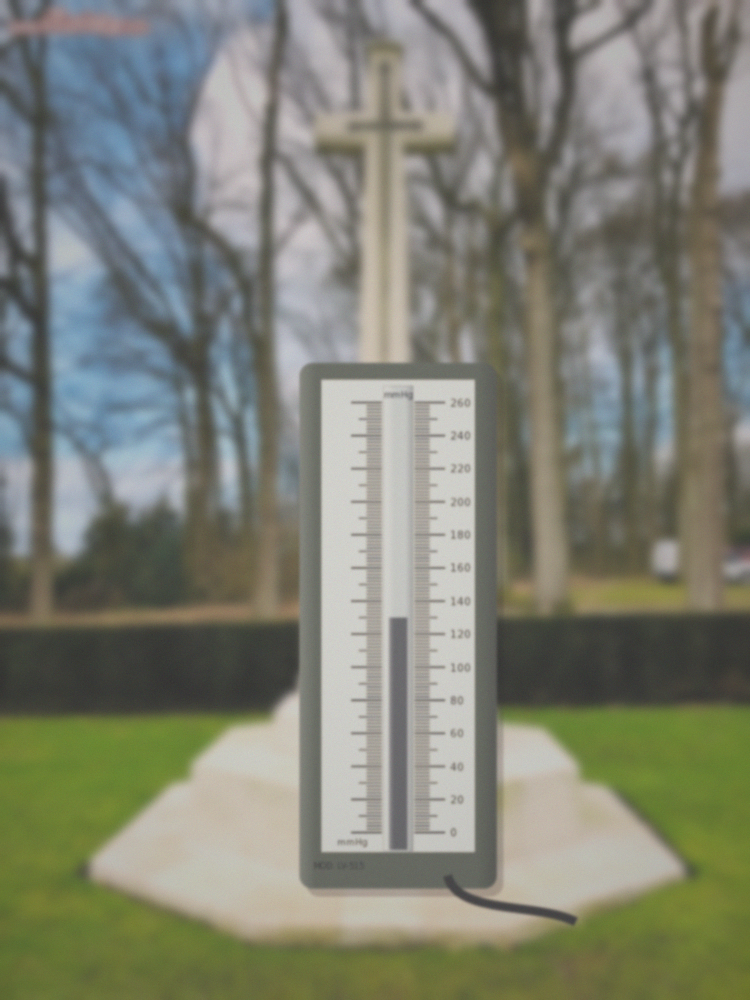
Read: 130,mmHg
